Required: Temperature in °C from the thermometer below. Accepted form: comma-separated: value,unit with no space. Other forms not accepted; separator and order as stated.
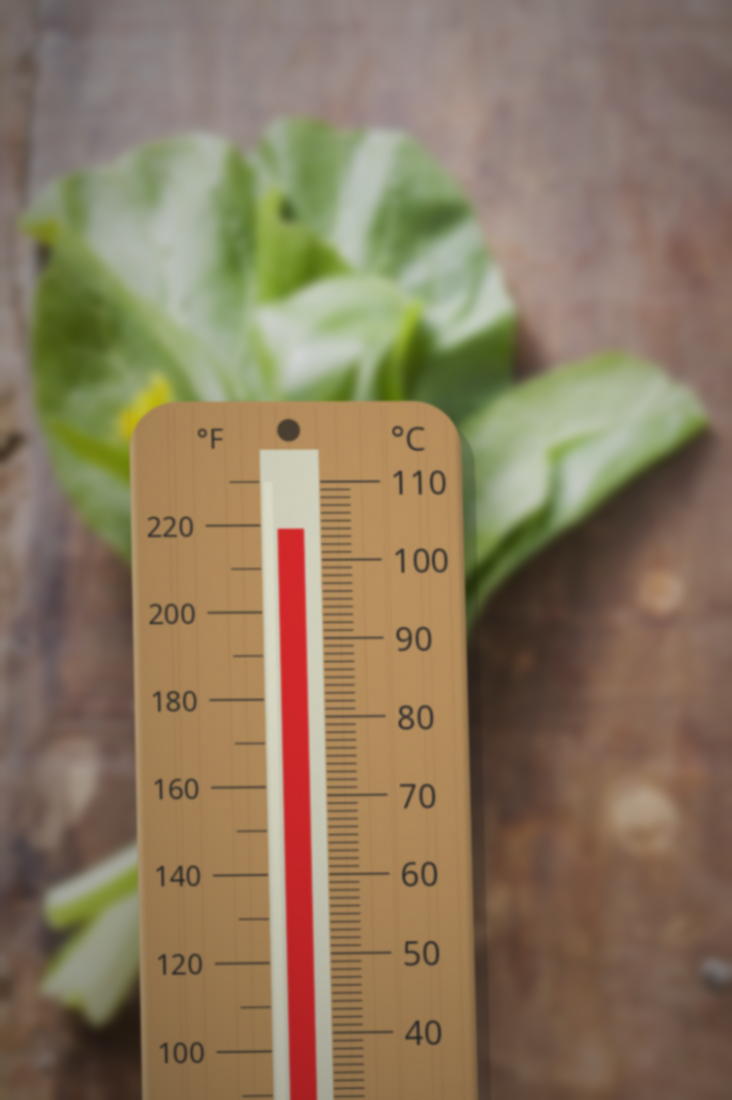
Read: 104,°C
